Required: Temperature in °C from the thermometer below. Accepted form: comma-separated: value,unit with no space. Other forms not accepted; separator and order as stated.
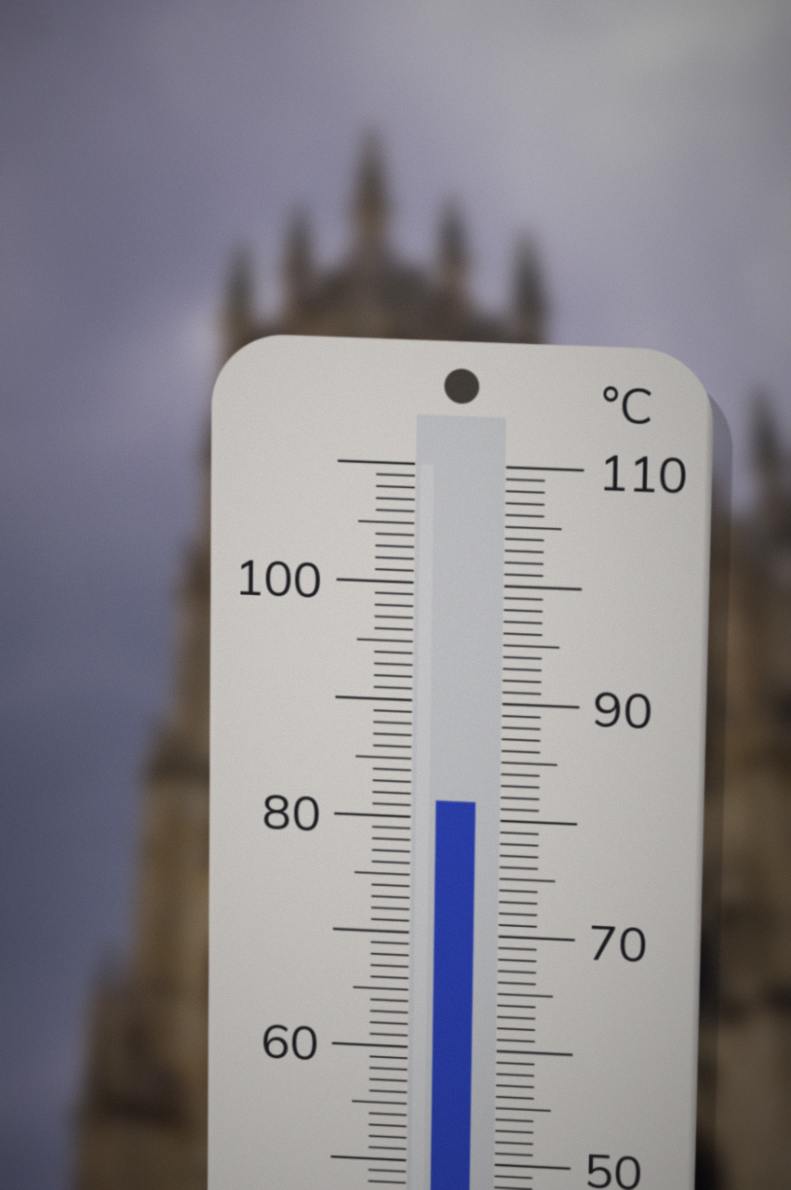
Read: 81.5,°C
